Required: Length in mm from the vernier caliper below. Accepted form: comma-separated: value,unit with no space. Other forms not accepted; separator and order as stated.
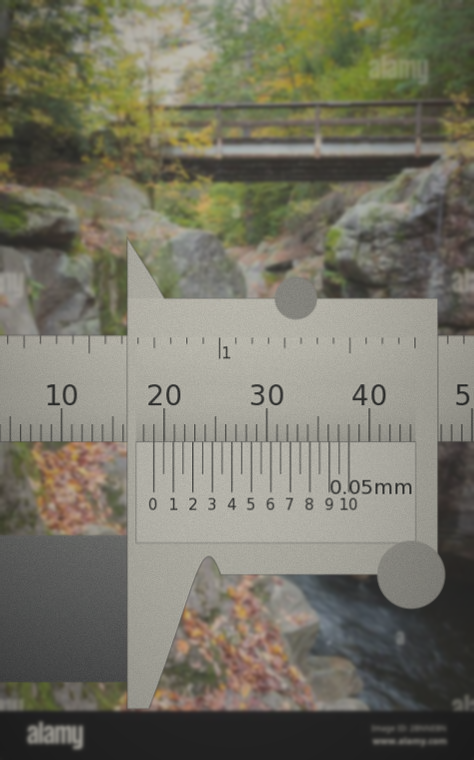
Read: 19.0,mm
